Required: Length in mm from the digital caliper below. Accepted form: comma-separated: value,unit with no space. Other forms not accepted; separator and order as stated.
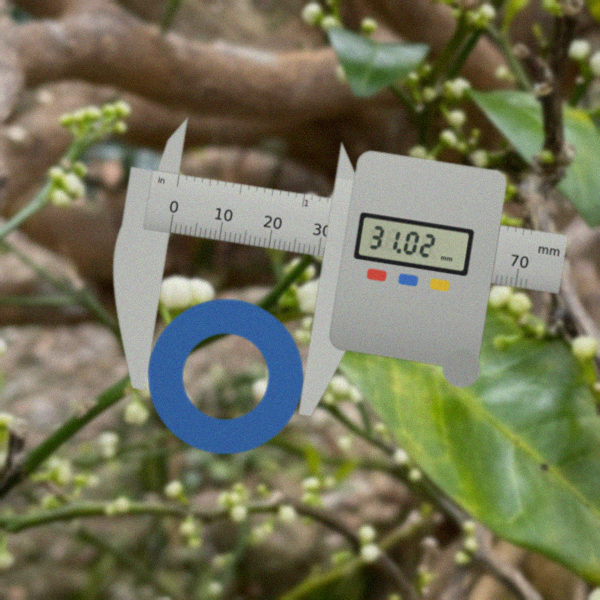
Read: 31.02,mm
